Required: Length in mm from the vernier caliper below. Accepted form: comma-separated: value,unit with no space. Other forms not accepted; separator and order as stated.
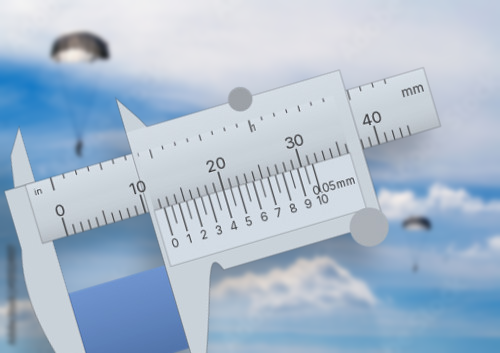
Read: 12.4,mm
